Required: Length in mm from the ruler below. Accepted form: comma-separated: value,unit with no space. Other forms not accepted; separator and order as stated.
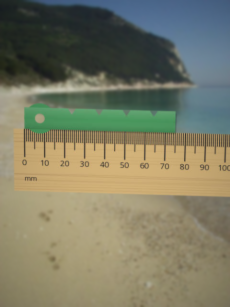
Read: 75,mm
